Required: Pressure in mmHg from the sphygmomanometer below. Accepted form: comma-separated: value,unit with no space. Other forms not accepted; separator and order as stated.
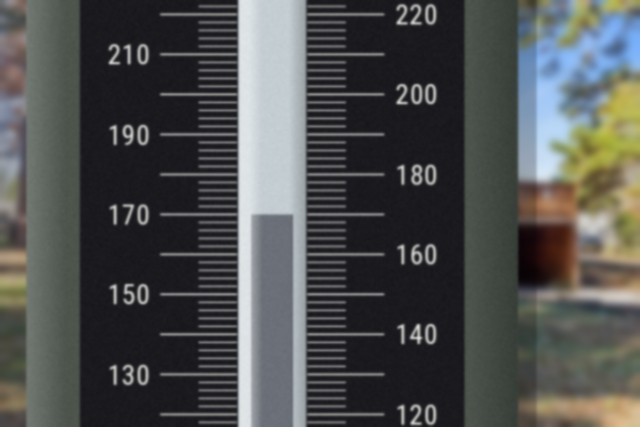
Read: 170,mmHg
